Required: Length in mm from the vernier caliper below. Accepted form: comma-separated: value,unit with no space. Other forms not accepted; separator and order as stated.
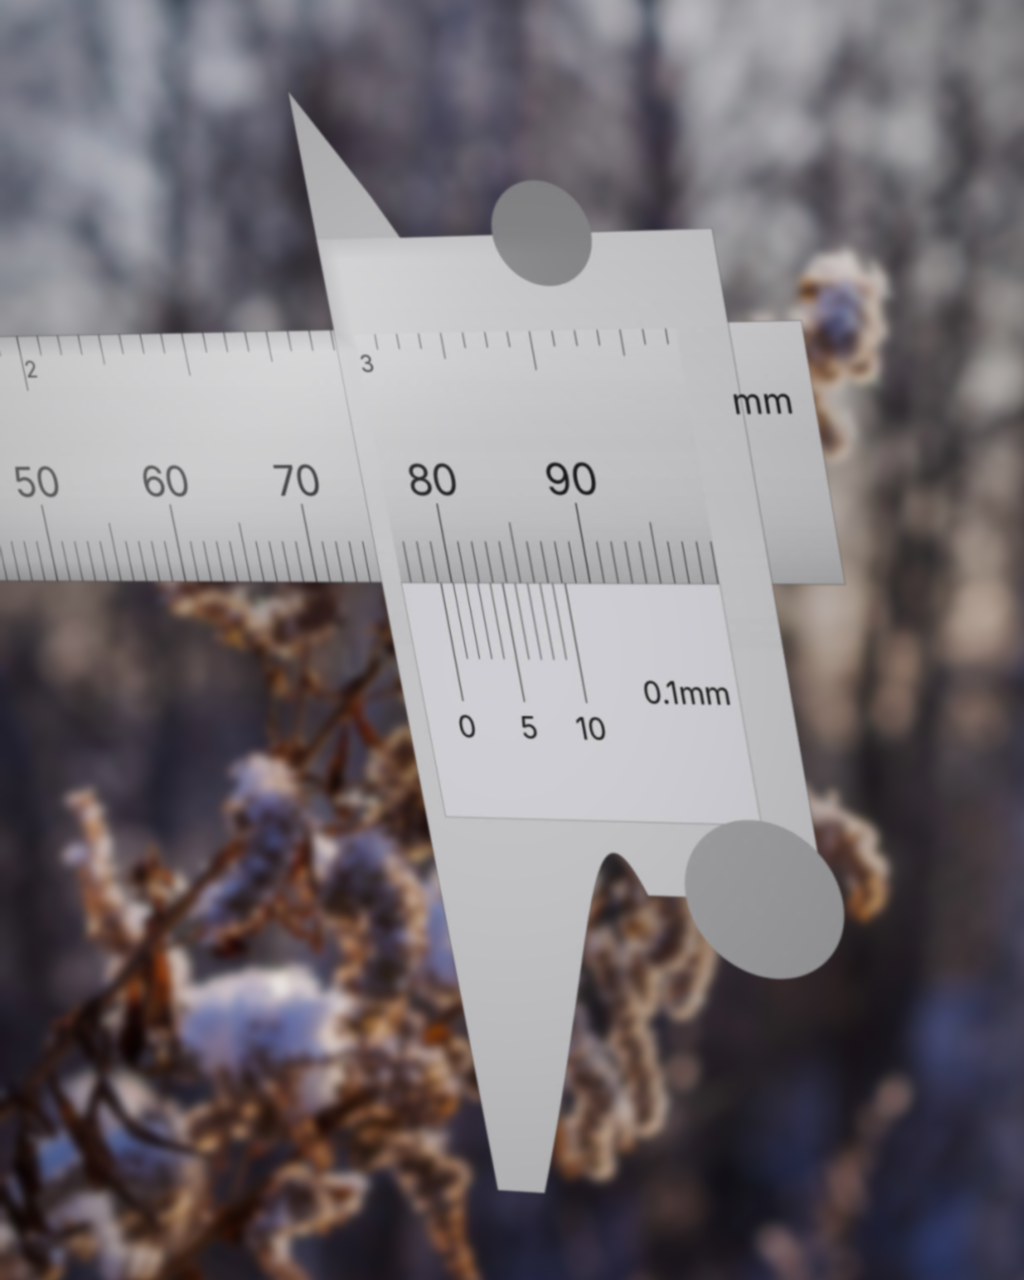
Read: 79.2,mm
